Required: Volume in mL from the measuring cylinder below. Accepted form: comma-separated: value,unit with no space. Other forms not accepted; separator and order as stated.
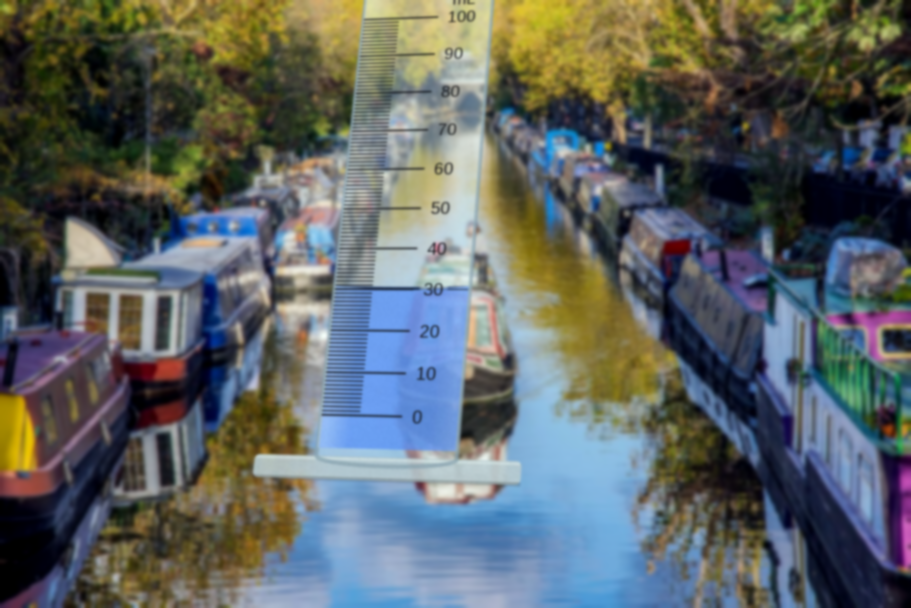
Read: 30,mL
